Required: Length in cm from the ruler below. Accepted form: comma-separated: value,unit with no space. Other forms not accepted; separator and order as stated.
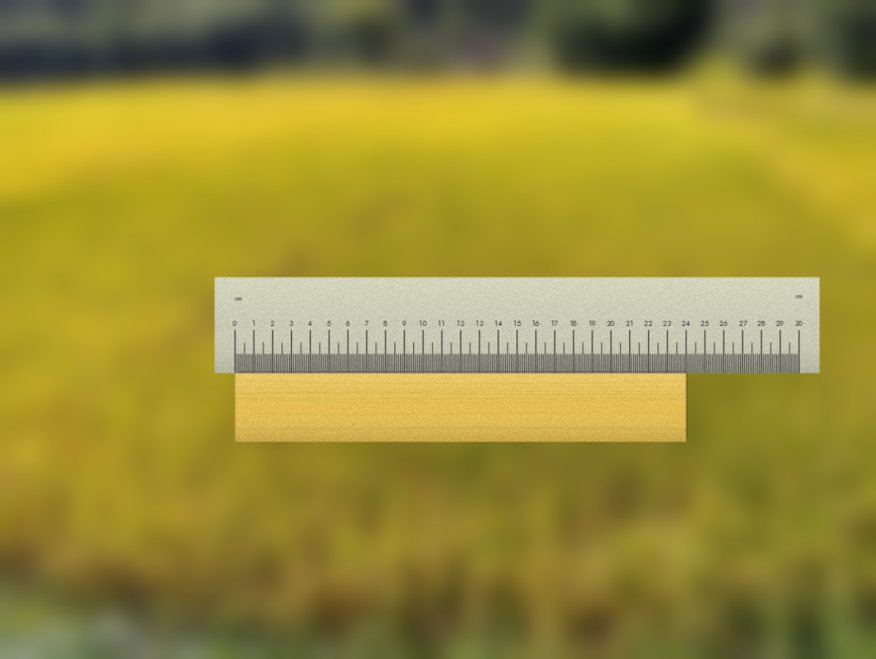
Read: 24,cm
